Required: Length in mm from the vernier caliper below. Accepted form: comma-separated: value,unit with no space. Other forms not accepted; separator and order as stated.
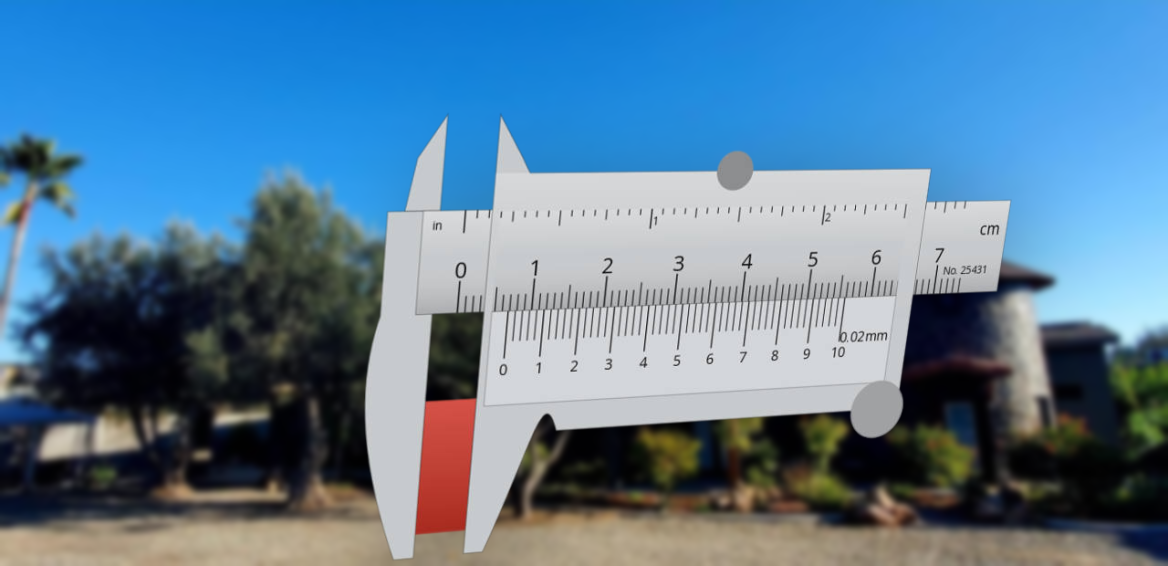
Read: 6.8,mm
